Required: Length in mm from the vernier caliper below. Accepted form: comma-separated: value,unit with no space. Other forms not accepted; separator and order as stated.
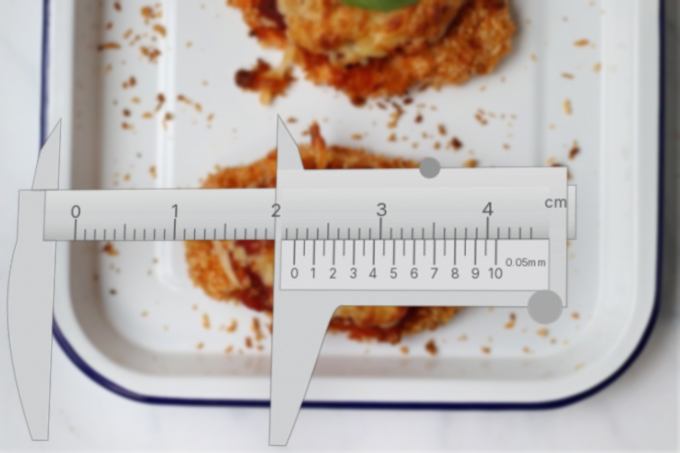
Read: 21.8,mm
